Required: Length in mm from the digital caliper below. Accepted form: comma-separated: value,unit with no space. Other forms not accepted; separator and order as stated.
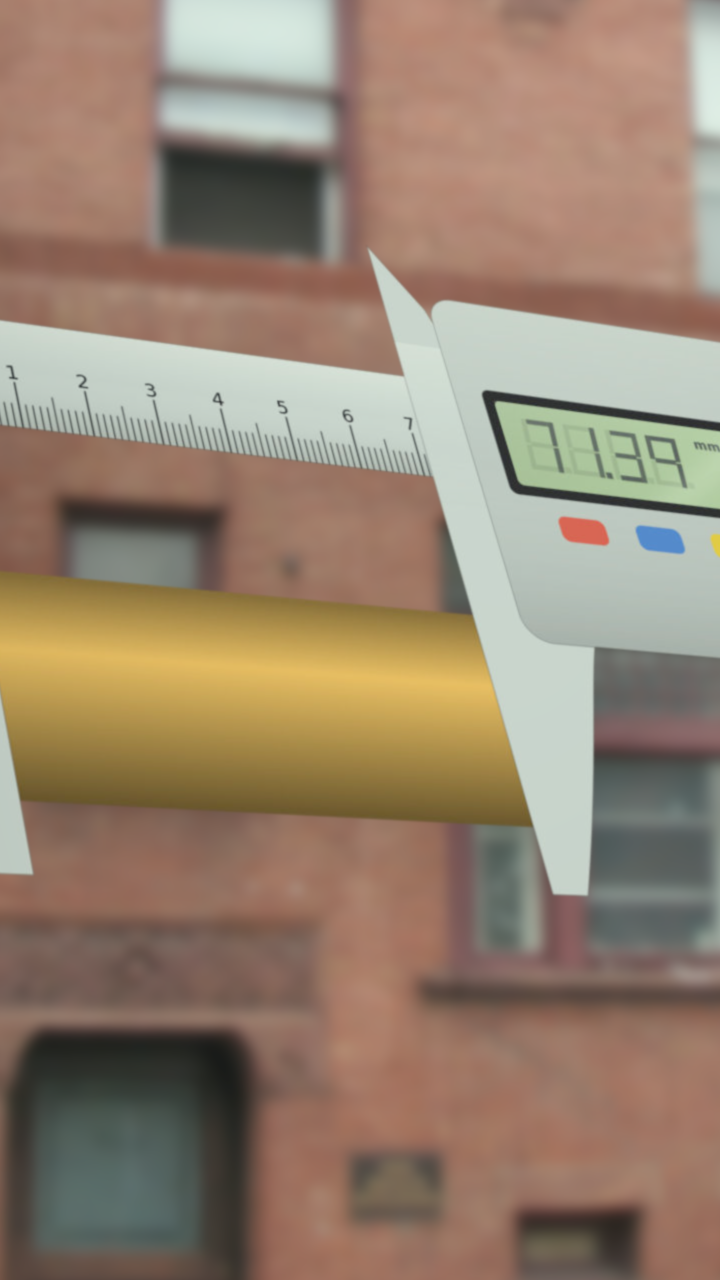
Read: 71.39,mm
